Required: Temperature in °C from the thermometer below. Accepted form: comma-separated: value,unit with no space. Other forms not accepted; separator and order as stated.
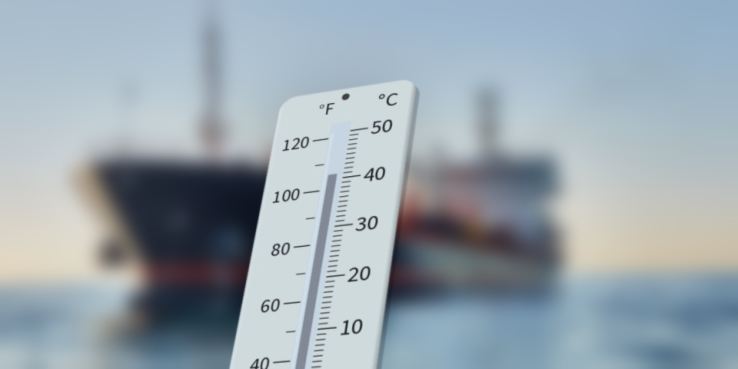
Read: 41,°C
